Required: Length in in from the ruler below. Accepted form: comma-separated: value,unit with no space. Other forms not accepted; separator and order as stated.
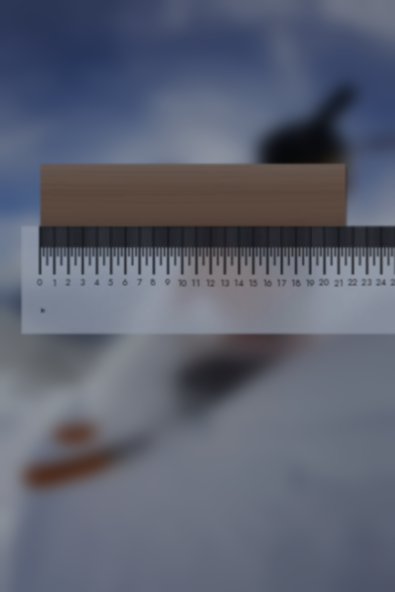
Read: 21.5,in
